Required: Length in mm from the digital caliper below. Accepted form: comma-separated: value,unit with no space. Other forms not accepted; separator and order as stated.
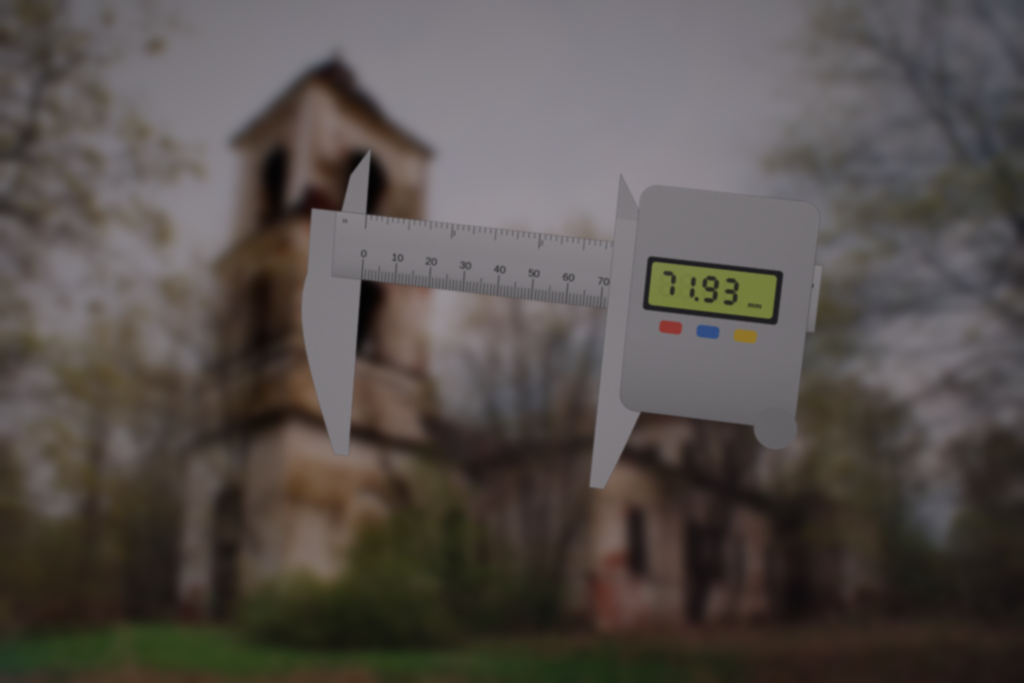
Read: 71.93,mm
